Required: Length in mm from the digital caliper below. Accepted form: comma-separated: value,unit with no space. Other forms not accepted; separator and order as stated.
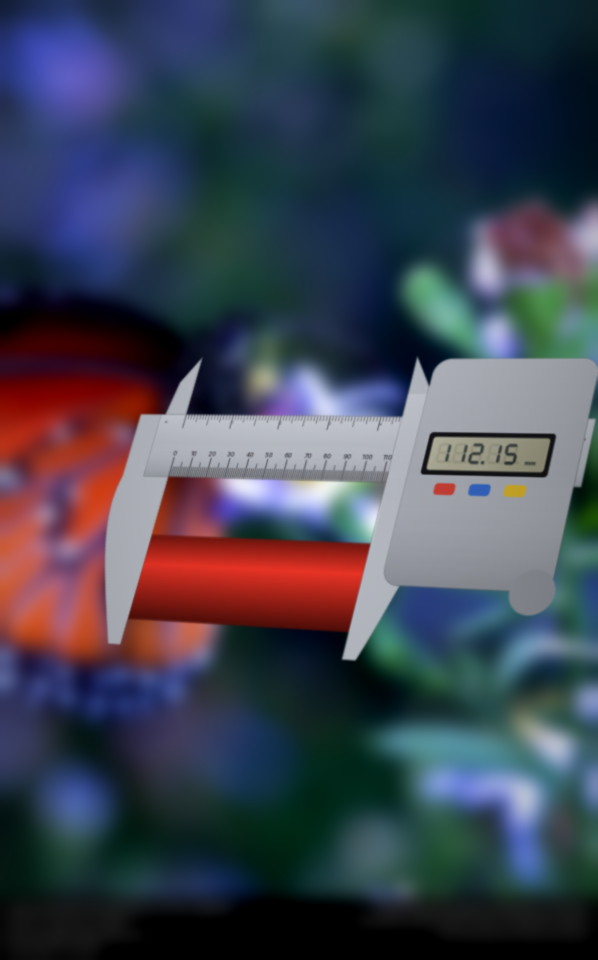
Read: 112.15,mm
